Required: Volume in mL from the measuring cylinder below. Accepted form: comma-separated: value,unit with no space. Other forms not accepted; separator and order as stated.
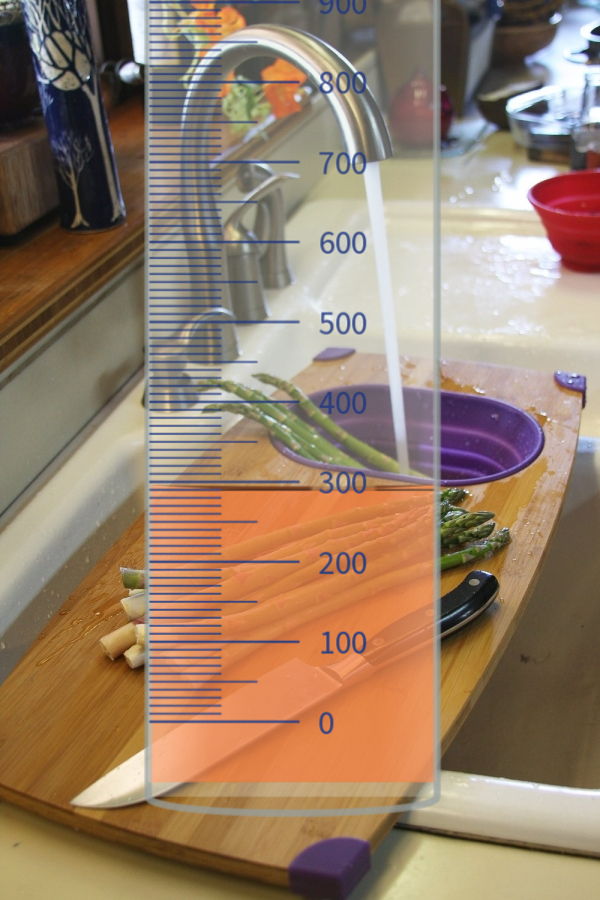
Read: 290,mL
